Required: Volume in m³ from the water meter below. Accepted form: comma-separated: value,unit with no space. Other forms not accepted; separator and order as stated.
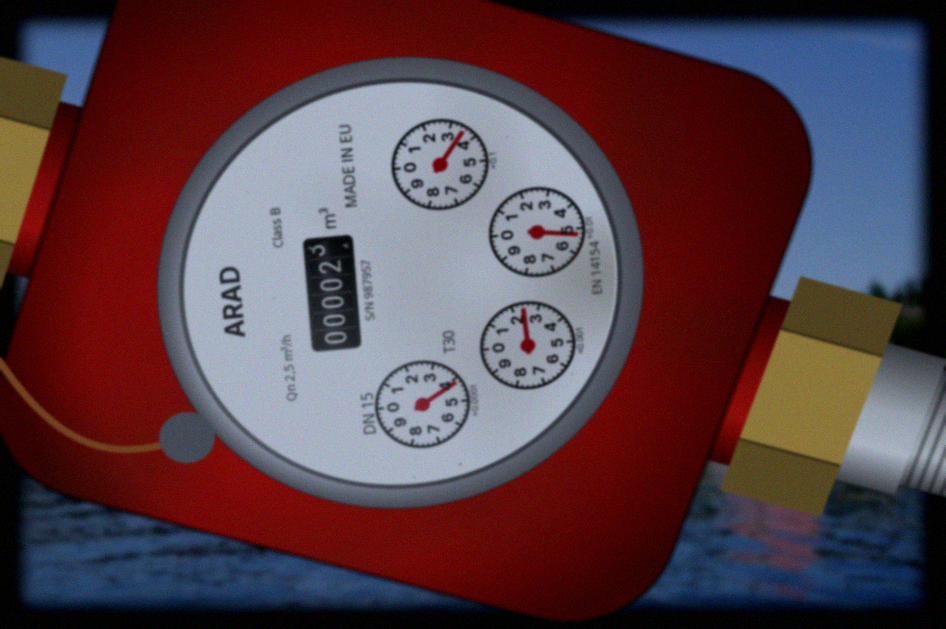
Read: 23.3524,m³
